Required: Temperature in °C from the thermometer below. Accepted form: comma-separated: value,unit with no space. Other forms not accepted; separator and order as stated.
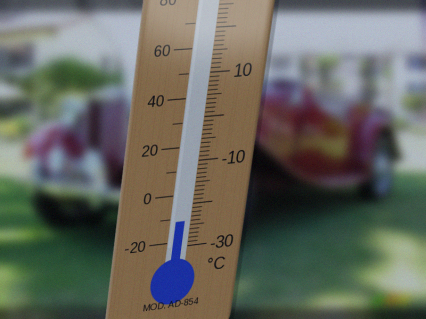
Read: -24,°C
